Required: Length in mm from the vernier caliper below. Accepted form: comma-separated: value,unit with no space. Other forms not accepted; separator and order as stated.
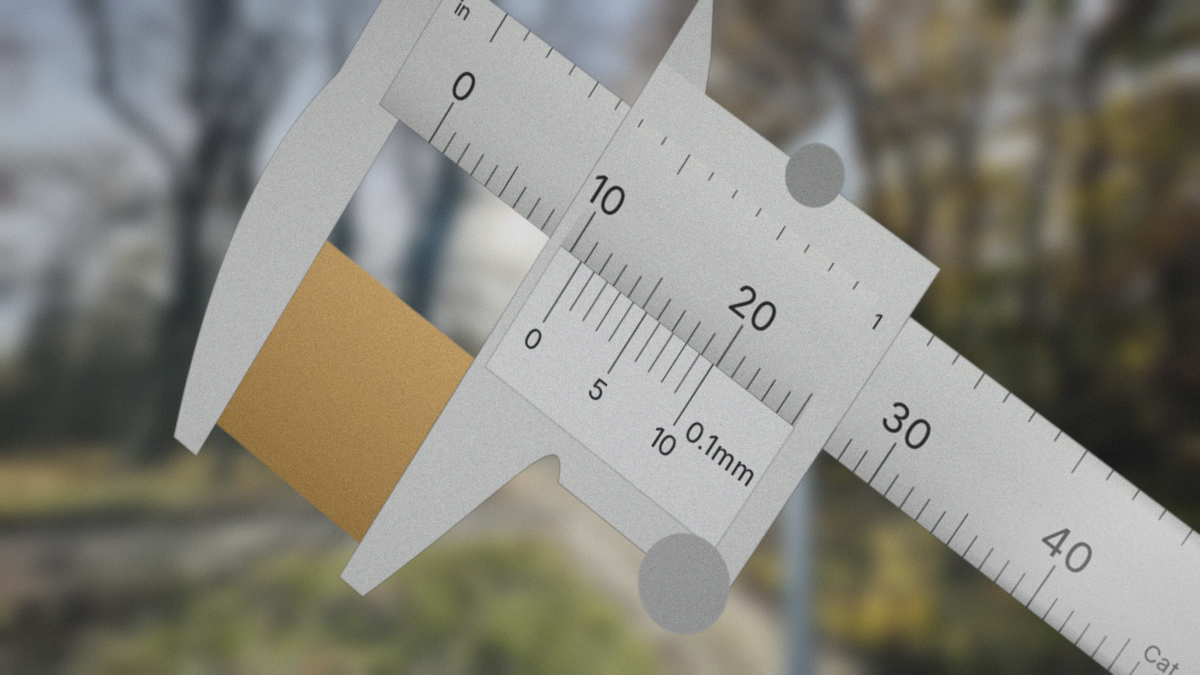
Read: 10.8,mm
